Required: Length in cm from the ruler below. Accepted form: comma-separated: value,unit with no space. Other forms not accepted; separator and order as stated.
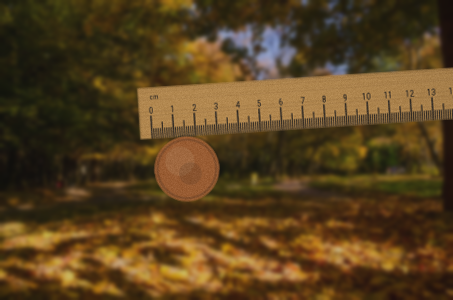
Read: 3,cm
